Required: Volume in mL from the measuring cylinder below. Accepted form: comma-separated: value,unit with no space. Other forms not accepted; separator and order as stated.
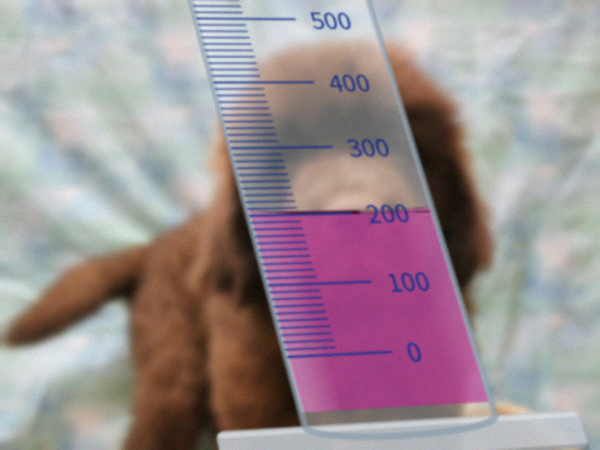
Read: 200,mL
